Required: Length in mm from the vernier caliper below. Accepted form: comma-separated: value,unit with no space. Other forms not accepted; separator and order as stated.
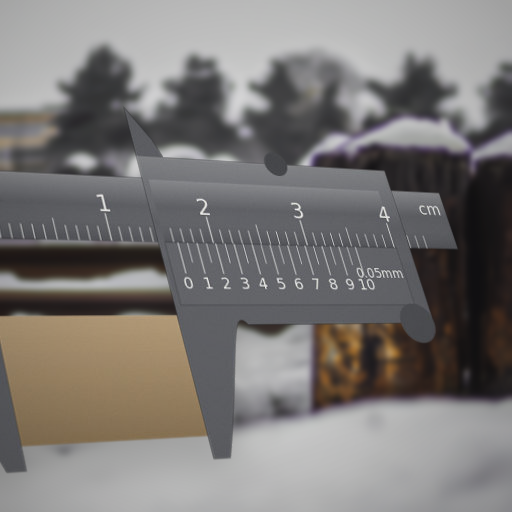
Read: 16.4,mm
